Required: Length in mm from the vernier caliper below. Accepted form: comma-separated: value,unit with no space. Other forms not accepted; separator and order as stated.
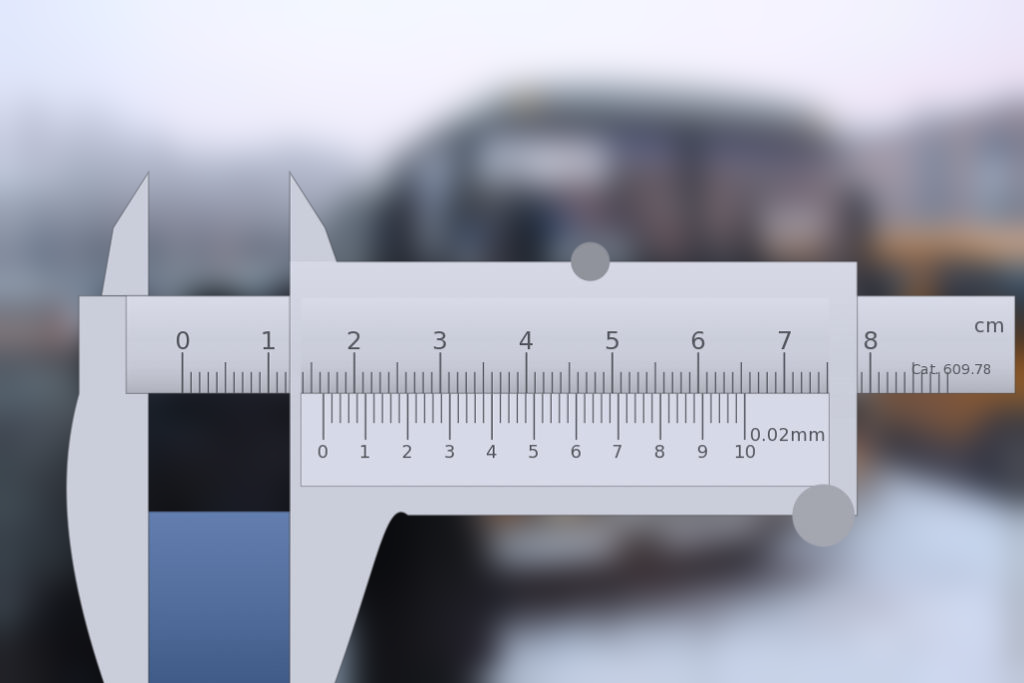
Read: 16.4,mm
